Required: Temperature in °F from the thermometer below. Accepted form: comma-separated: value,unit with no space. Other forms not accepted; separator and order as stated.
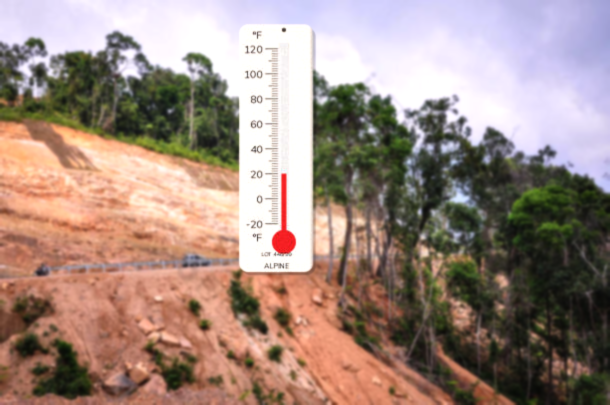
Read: 20,°F
